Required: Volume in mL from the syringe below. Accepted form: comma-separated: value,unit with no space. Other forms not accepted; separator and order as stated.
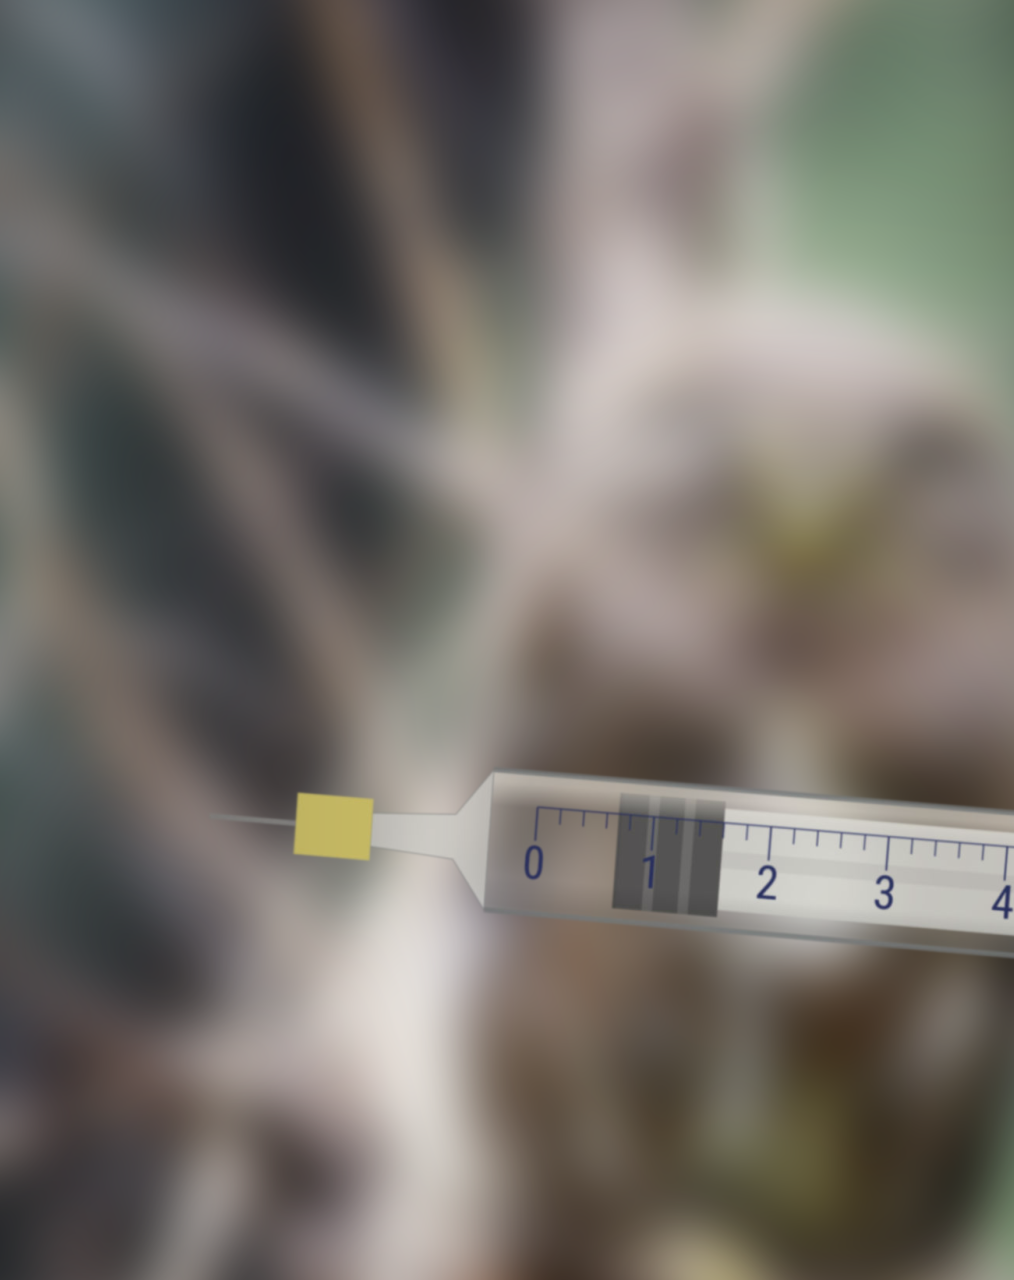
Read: 0.7,mL
